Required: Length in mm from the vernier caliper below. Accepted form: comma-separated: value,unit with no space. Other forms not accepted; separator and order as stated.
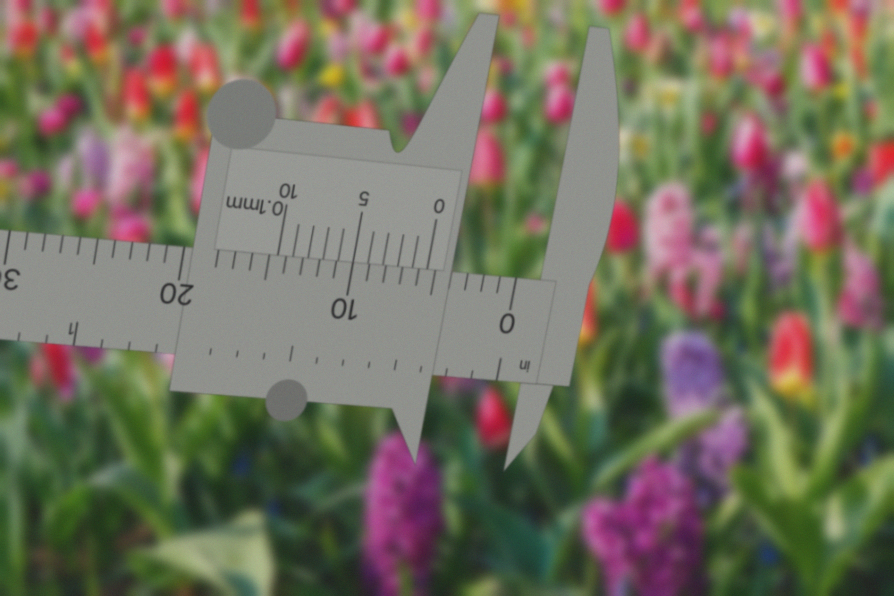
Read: 5.5,mm
